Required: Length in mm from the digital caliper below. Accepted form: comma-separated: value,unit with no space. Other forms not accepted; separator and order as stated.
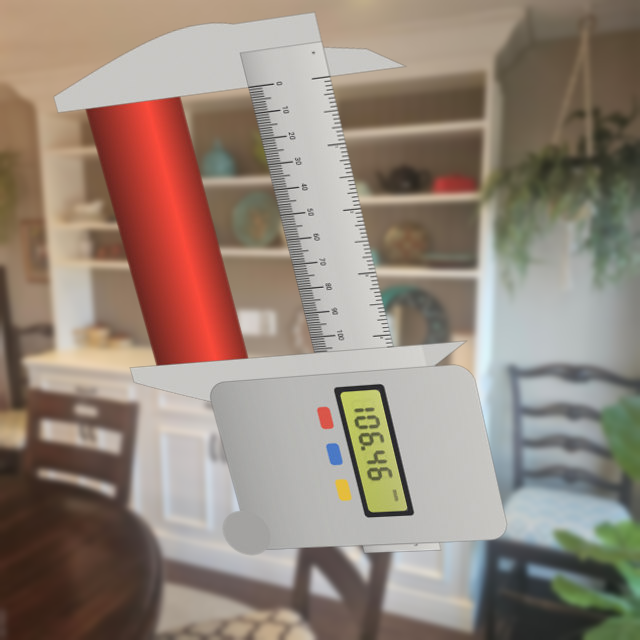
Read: 106.46,mm
